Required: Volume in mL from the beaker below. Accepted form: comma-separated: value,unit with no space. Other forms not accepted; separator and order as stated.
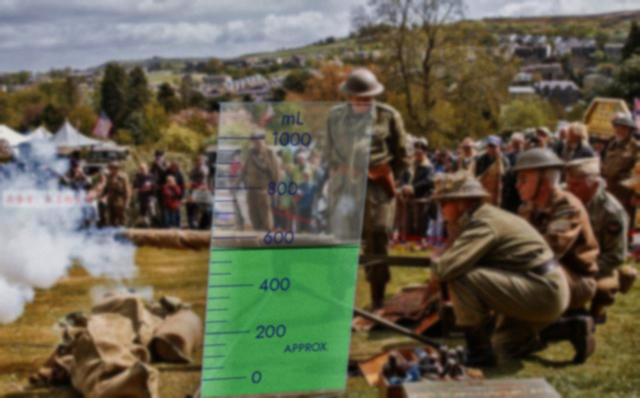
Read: 550,mL
